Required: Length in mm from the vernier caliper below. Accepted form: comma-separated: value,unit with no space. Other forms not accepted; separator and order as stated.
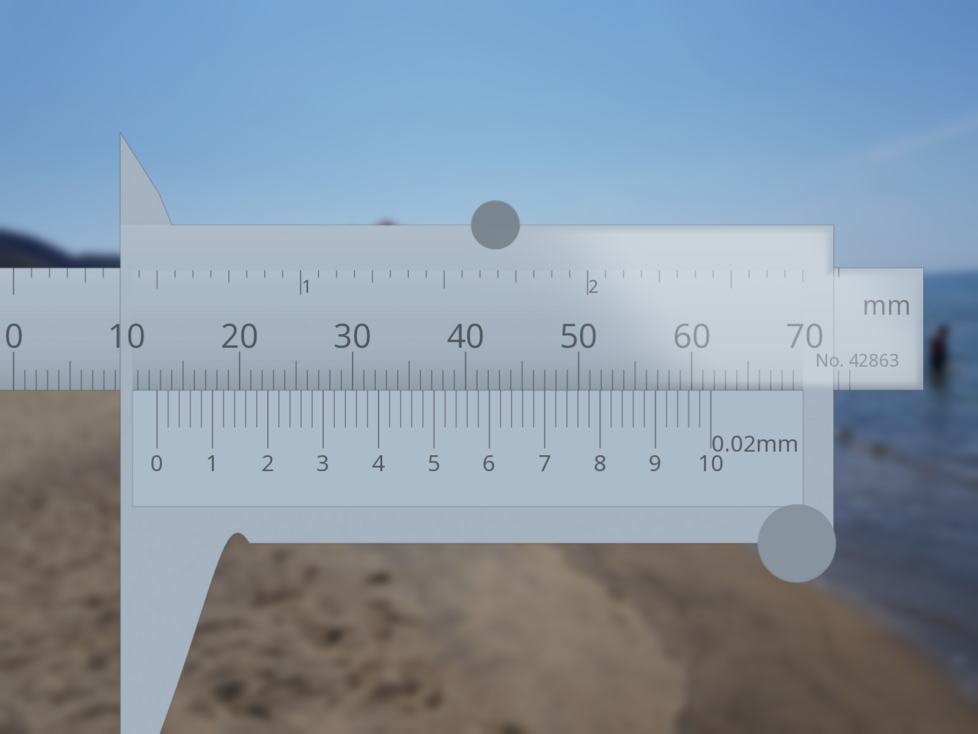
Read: 12.7,mm
